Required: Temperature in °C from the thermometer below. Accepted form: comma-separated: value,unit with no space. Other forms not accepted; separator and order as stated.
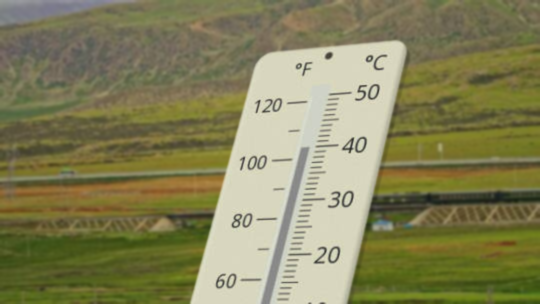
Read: 40,°C
